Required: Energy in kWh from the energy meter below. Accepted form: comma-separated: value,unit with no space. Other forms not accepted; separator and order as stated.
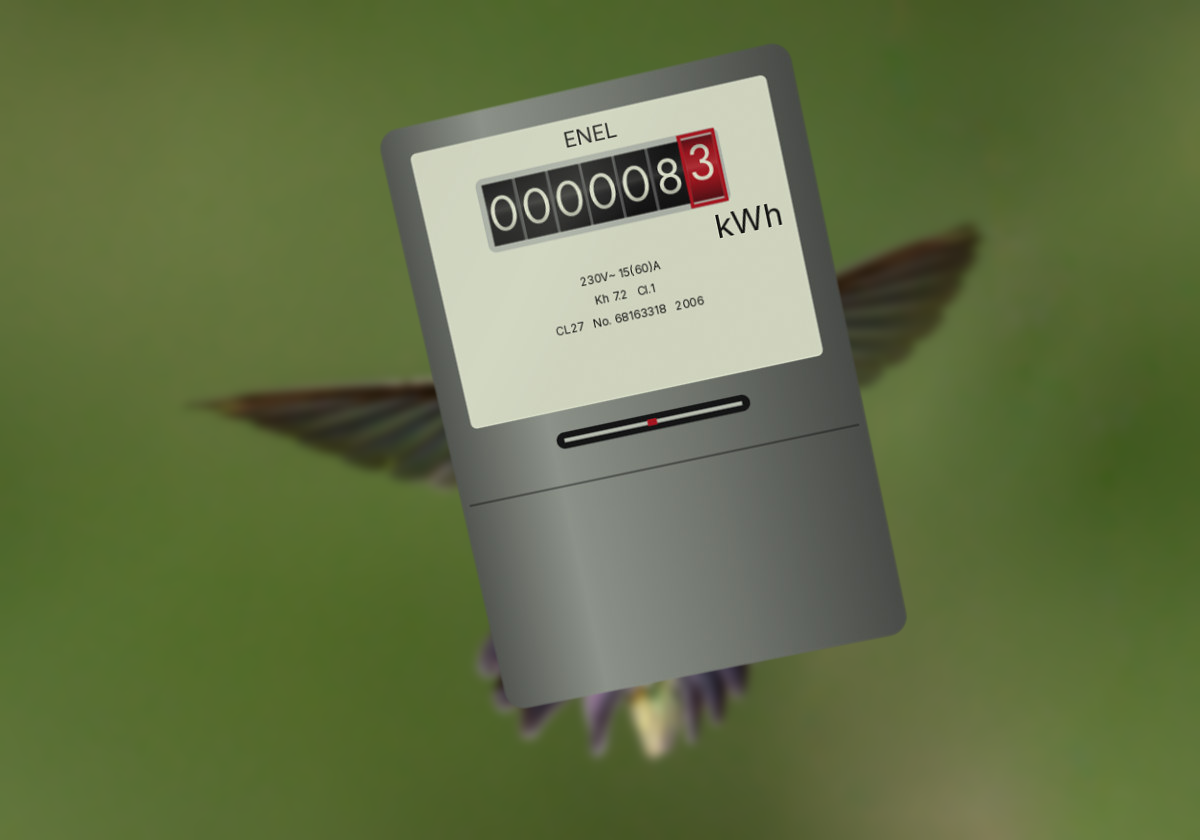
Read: 8.3,kWh
